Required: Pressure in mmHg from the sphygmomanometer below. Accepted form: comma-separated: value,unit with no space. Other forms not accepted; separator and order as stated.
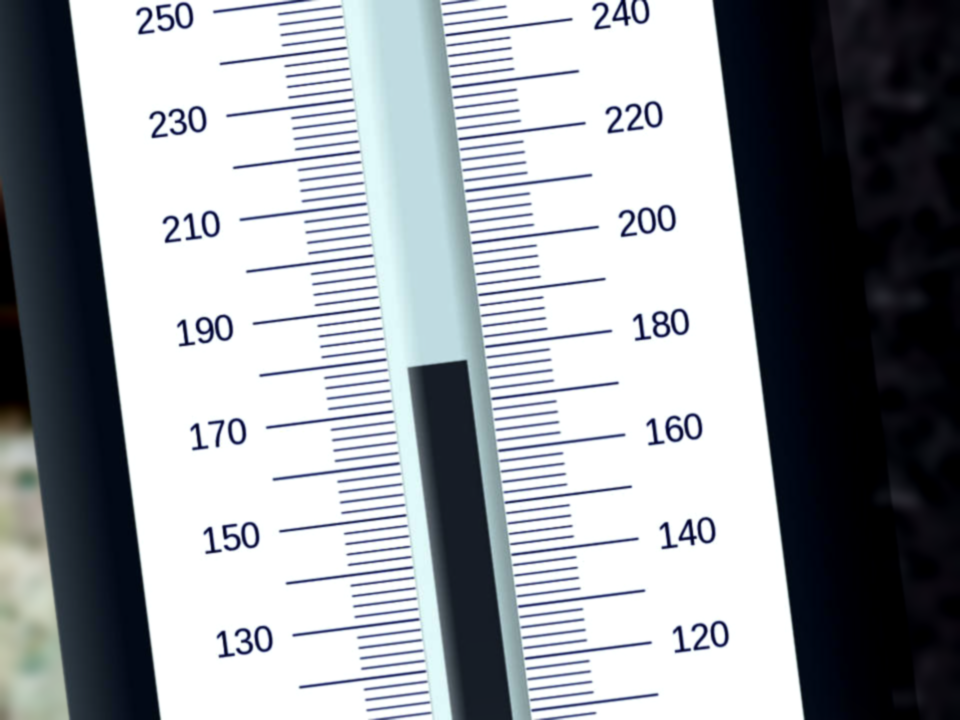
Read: 178,mmHg
